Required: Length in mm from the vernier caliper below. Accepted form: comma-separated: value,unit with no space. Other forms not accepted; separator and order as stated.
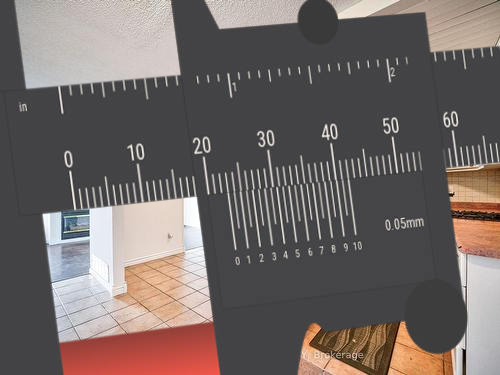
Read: 23.0,mm
